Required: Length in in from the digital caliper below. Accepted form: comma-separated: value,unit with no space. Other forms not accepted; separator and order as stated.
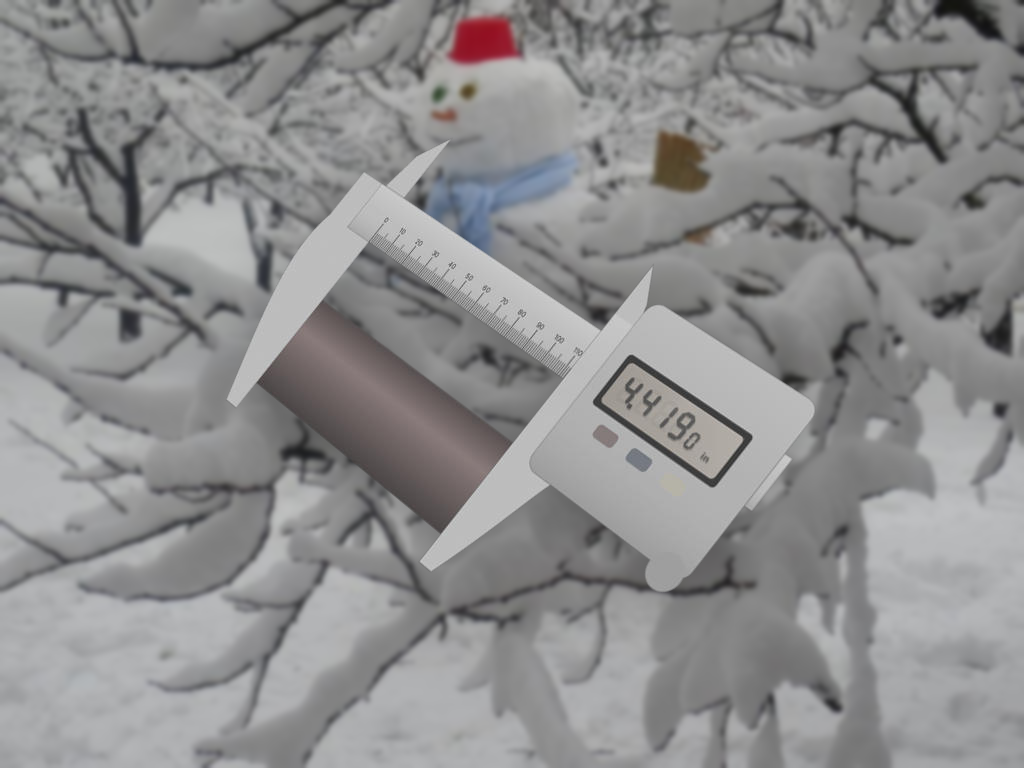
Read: 4.4190,in
